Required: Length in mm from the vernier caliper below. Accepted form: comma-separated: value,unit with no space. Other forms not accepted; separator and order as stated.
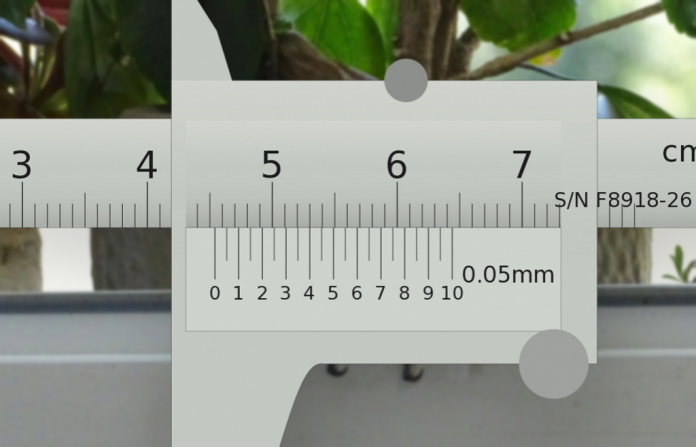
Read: 45.4,mm
